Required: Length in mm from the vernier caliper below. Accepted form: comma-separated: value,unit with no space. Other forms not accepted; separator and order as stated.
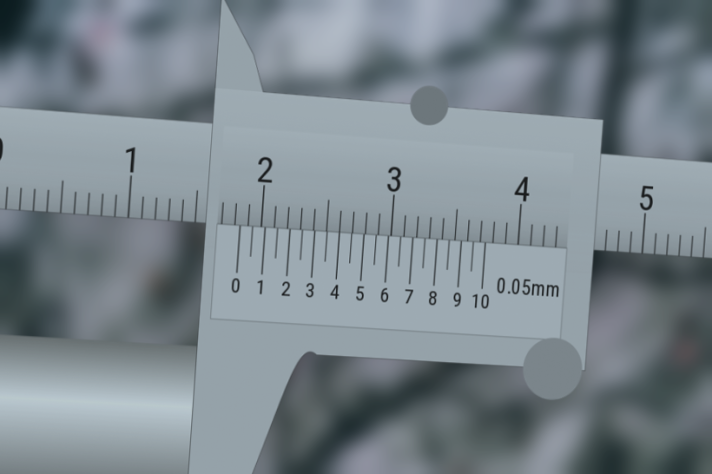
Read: 18.4,mm
